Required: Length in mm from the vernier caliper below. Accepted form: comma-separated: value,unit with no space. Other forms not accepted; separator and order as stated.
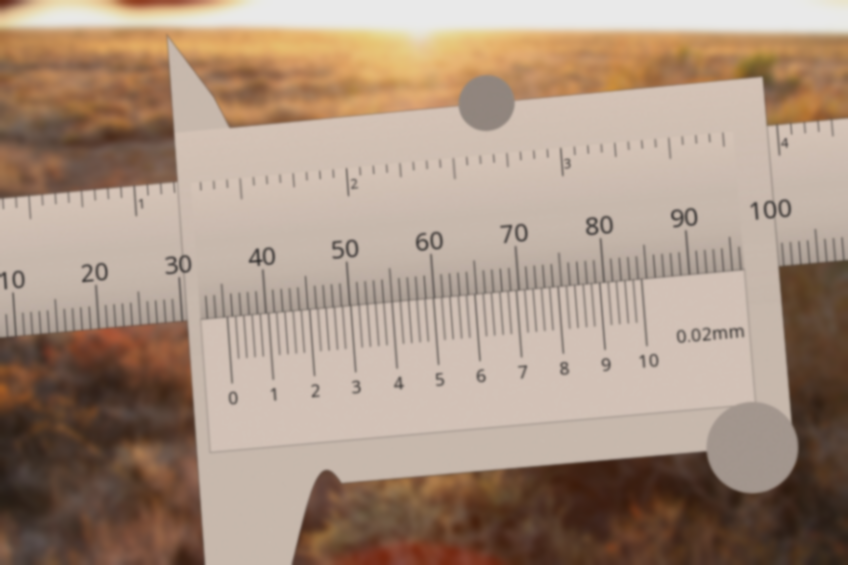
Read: 35.4,mm
